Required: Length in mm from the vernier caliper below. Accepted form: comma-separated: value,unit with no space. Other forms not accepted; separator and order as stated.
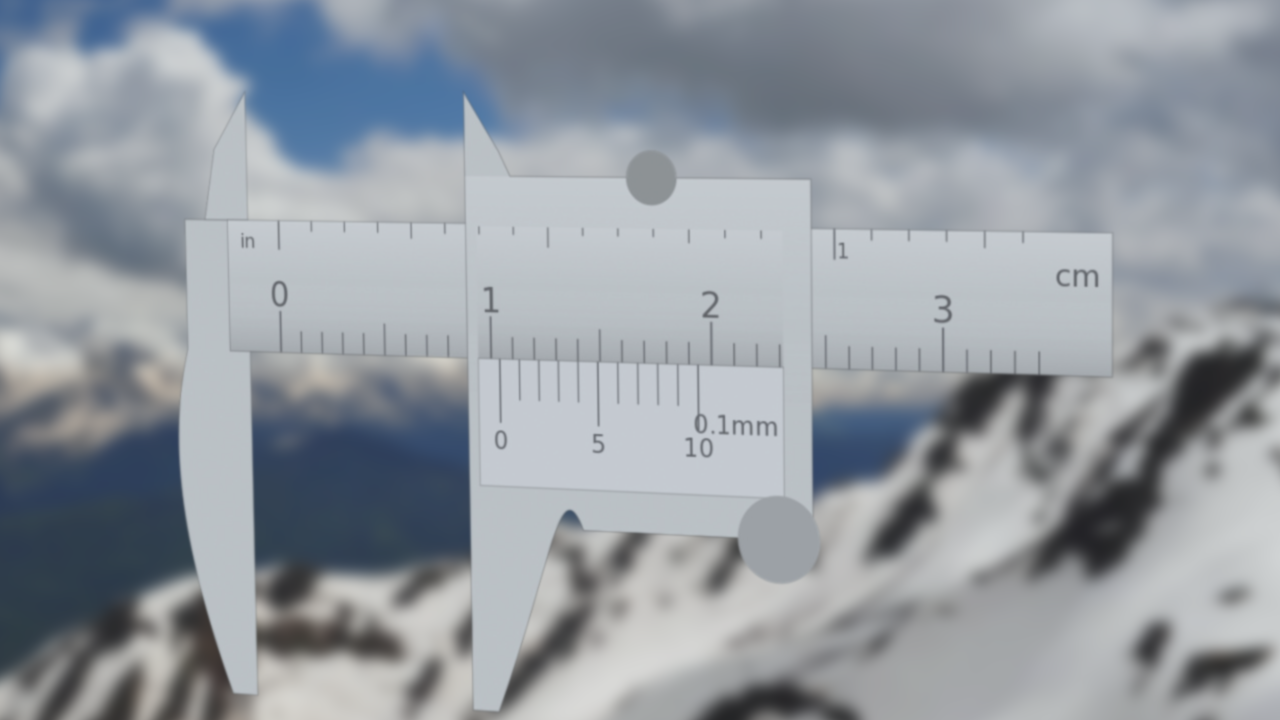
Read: 10.4,mm
